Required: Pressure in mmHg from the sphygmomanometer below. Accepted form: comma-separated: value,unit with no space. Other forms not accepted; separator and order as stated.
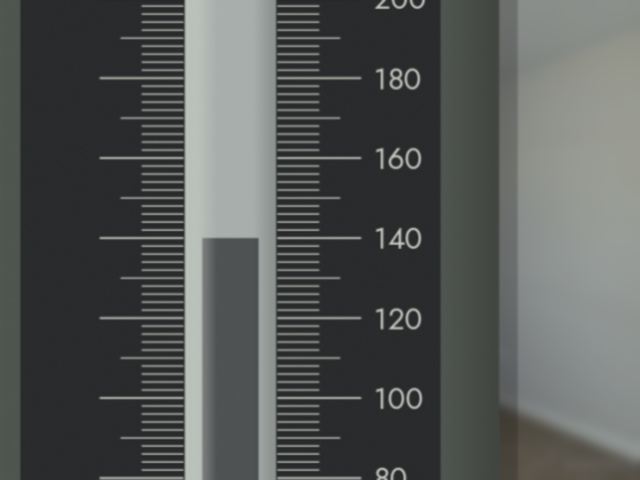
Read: 140,mmHg
